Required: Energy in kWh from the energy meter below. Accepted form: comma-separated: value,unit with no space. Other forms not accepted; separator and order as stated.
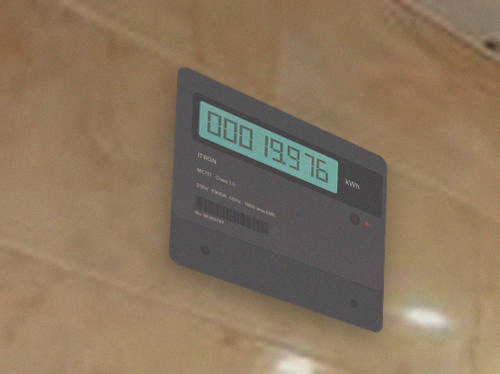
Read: 19.976,kWh
